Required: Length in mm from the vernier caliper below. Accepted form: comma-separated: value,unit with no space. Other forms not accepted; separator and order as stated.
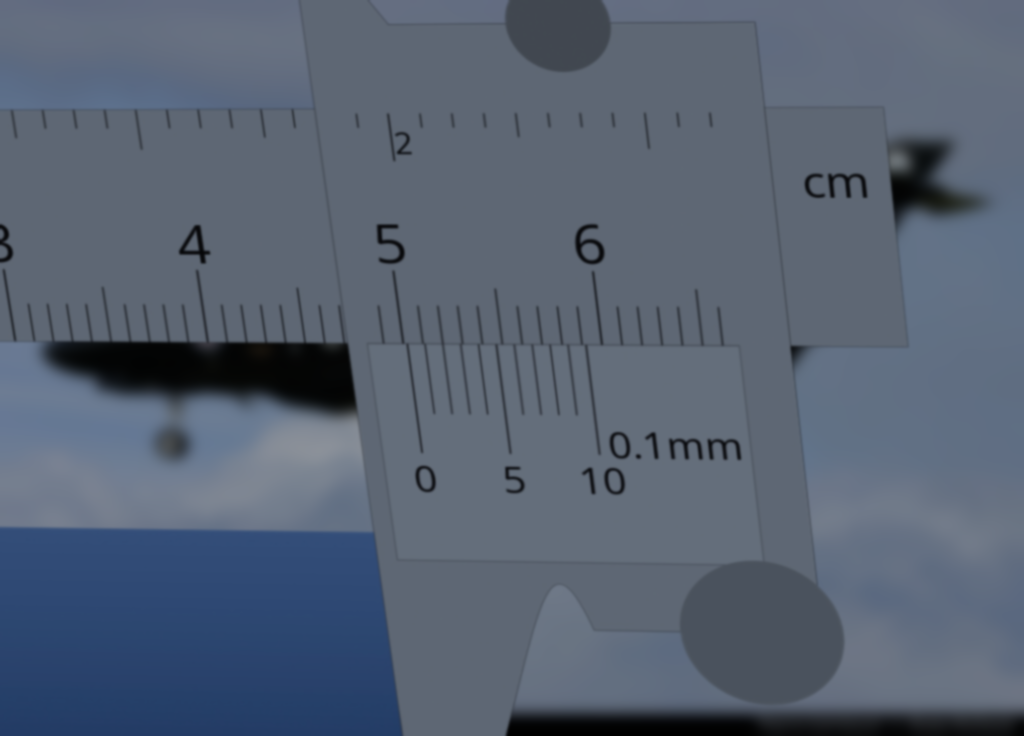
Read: 50.2,mm
